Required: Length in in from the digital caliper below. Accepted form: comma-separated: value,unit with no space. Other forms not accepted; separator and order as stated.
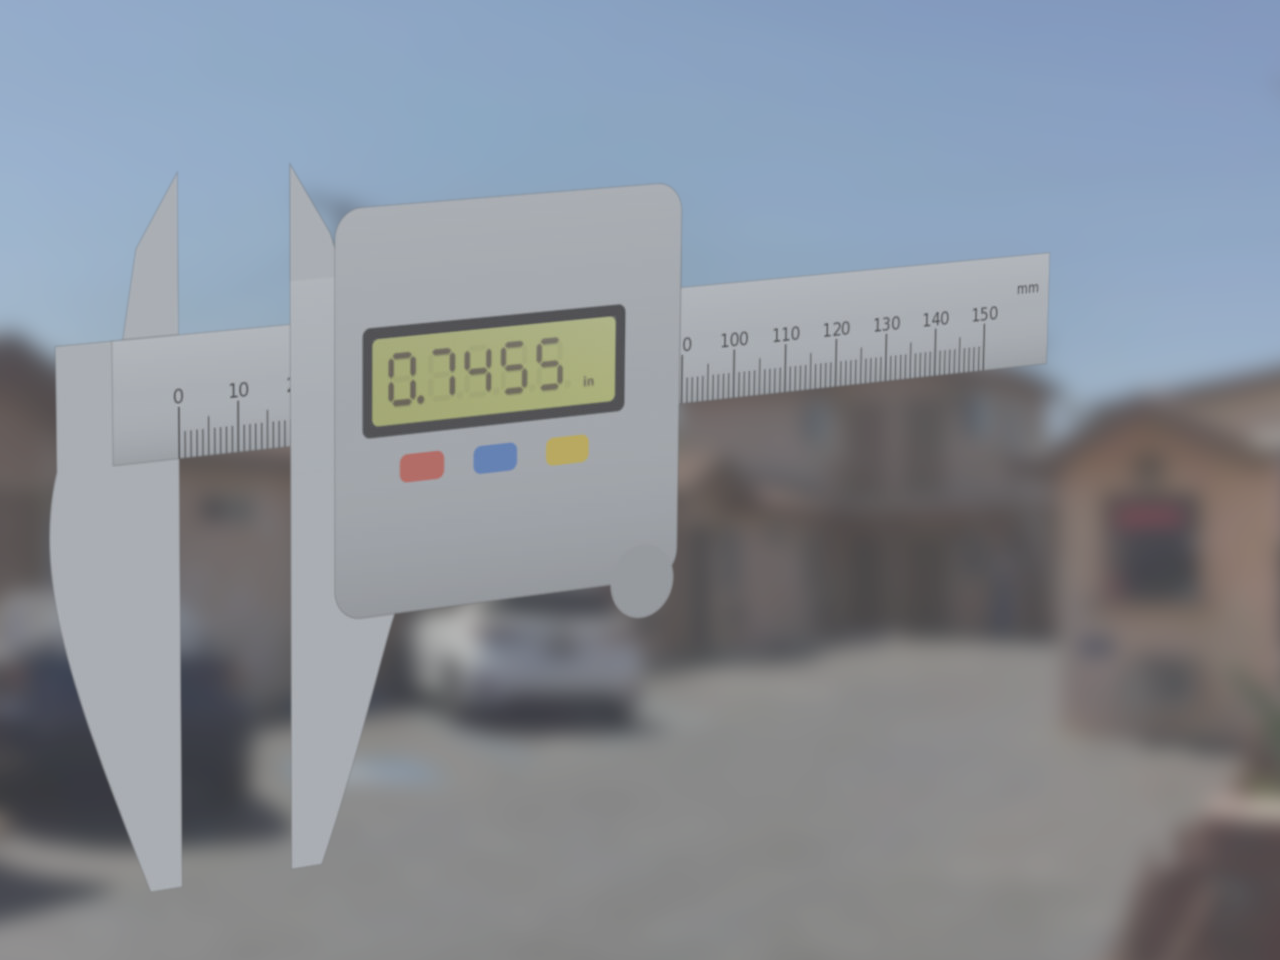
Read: 0.7455,in
